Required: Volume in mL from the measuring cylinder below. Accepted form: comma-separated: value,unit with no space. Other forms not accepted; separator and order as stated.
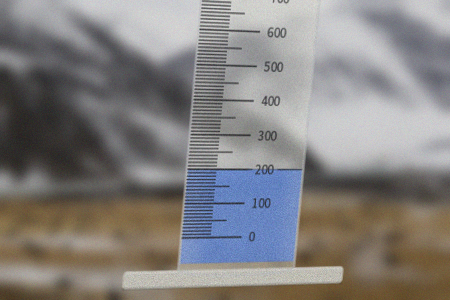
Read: 200,mL
